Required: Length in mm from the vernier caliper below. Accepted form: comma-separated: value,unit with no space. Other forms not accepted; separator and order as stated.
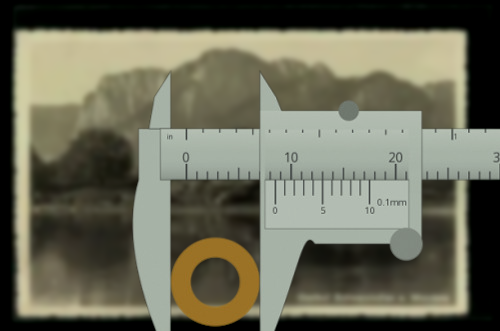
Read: 8.5,mm
